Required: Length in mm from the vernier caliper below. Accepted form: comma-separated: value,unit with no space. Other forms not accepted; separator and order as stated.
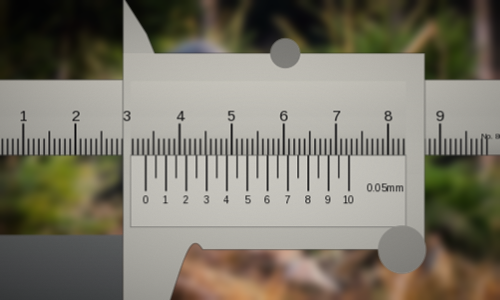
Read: 33.5,mm
